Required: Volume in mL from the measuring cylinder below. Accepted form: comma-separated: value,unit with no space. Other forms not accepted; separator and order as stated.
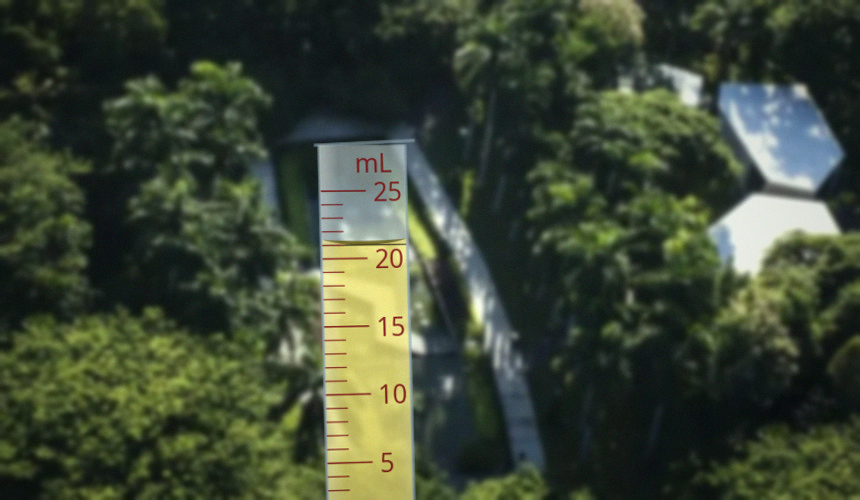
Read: 21,mL
